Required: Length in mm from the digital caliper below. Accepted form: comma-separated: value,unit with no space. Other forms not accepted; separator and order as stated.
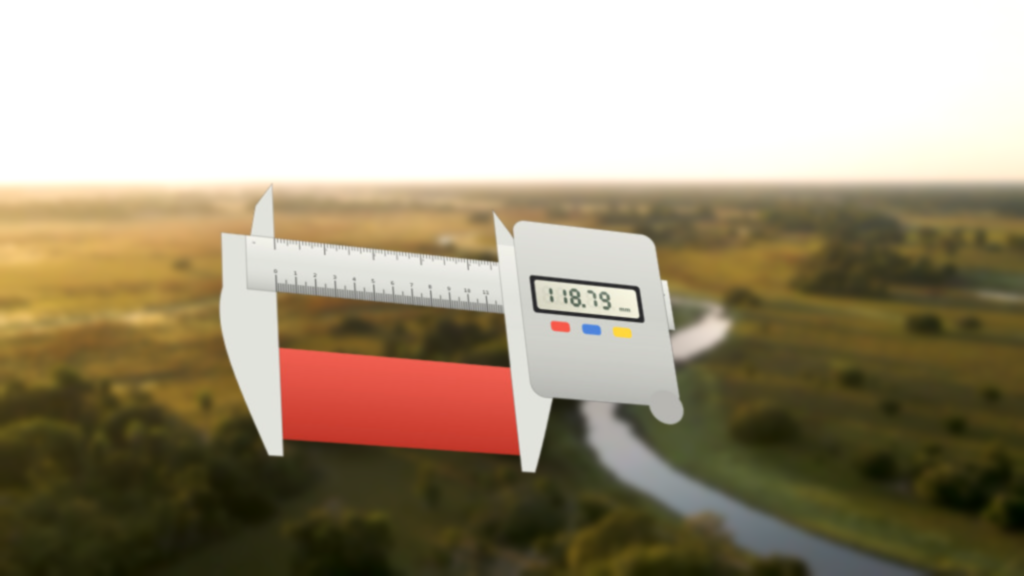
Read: 118.79,mm
